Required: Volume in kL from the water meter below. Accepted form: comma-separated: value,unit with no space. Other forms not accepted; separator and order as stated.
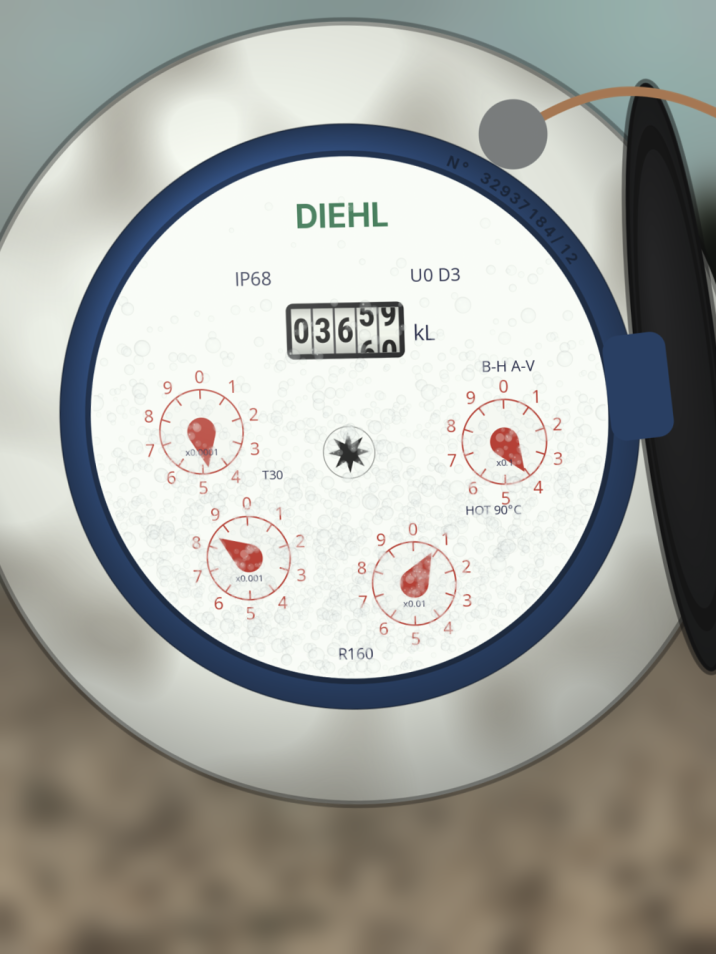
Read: 3659.4084,kL
